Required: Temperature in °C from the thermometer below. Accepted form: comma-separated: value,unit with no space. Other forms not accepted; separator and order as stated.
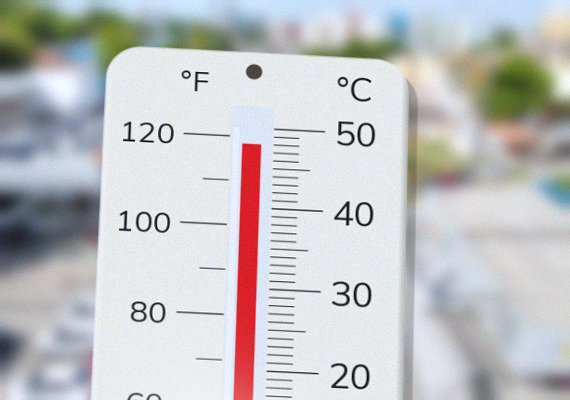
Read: 48,°C
